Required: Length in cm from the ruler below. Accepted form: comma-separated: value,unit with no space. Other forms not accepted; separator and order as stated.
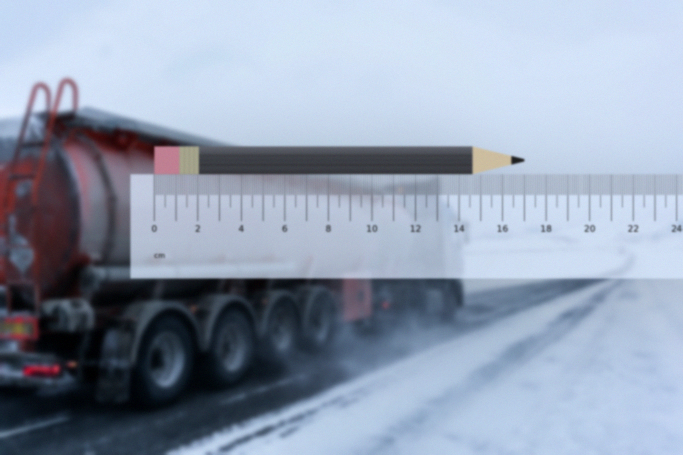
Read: 17,cm
